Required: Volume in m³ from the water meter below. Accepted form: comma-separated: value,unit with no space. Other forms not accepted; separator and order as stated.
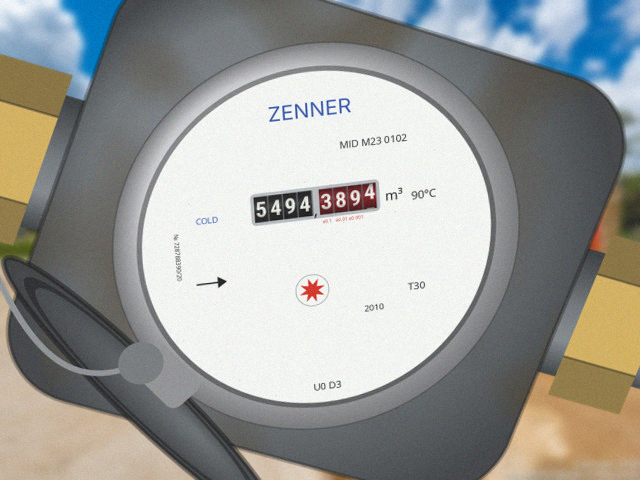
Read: 5494.3894,m³
